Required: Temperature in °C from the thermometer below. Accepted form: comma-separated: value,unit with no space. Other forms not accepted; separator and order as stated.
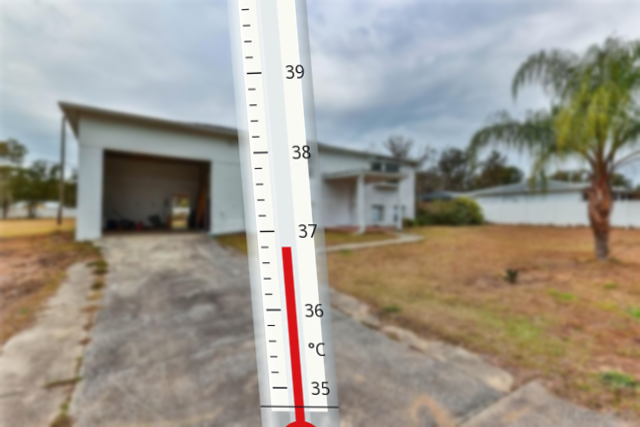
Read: 36.8,°C
